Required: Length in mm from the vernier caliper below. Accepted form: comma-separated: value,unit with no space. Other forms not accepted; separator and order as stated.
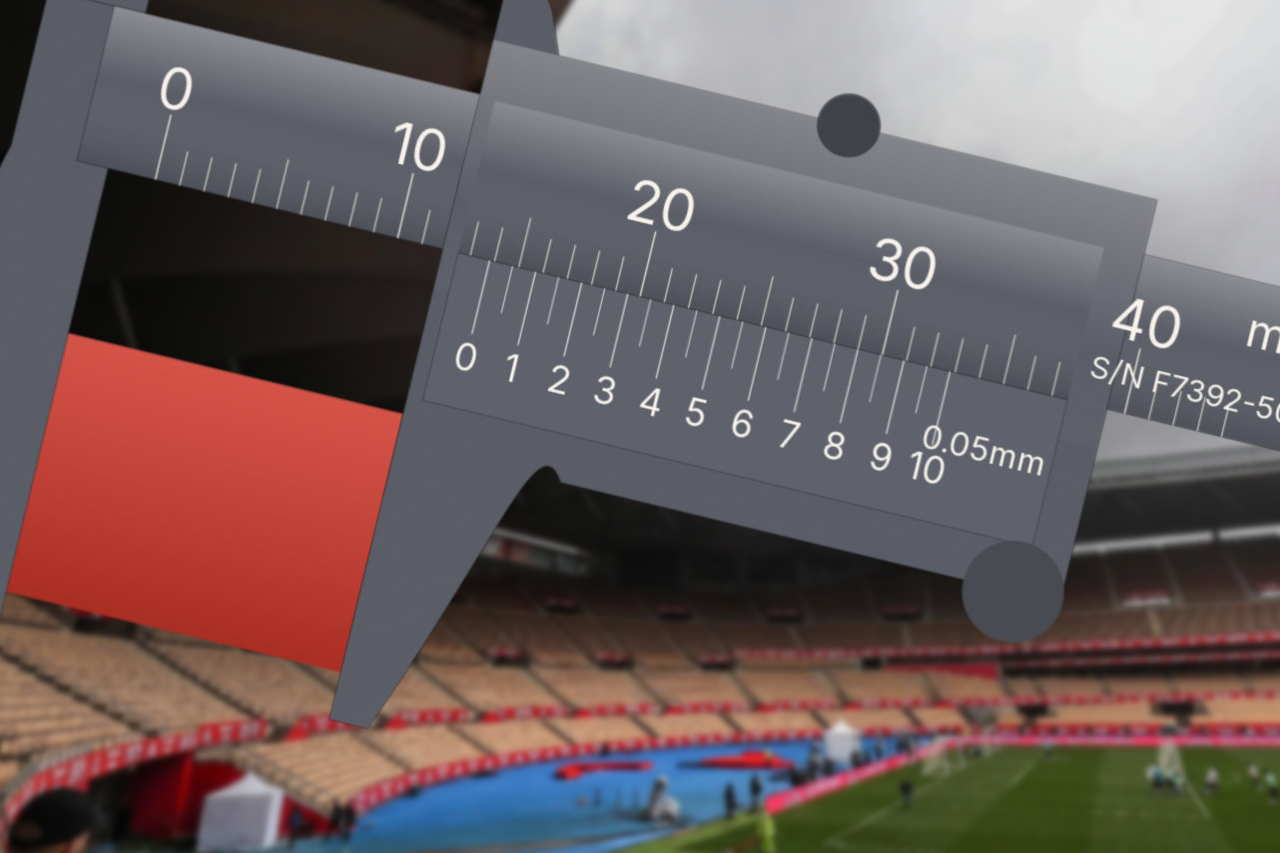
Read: 13.8,mm
